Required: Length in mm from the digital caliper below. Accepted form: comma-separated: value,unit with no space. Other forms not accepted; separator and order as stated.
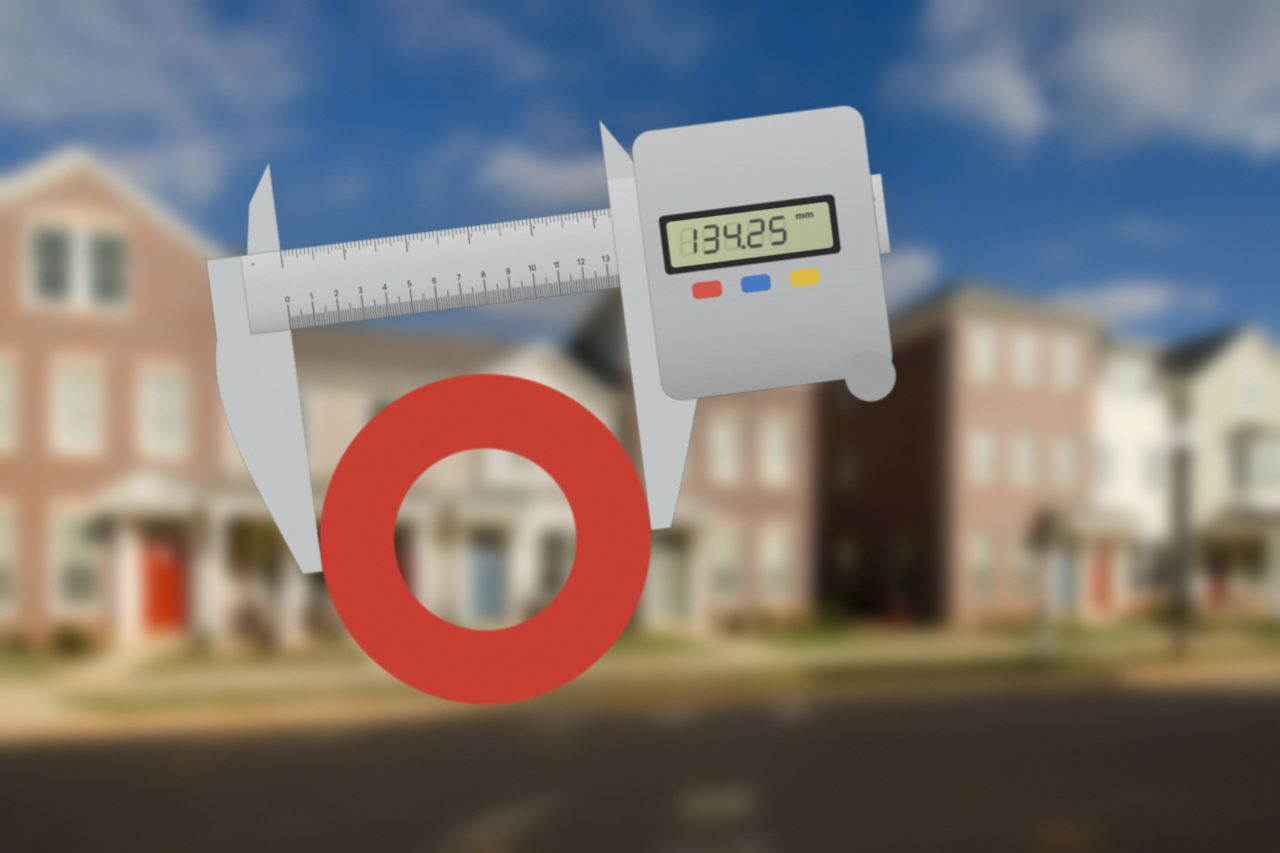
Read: 134.25,mm
